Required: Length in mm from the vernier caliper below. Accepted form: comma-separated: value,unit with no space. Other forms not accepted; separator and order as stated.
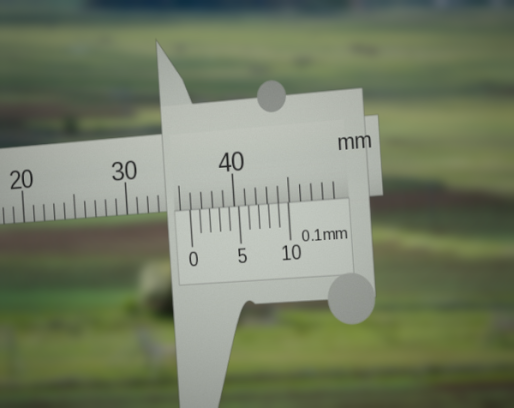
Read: 35.9,mm
